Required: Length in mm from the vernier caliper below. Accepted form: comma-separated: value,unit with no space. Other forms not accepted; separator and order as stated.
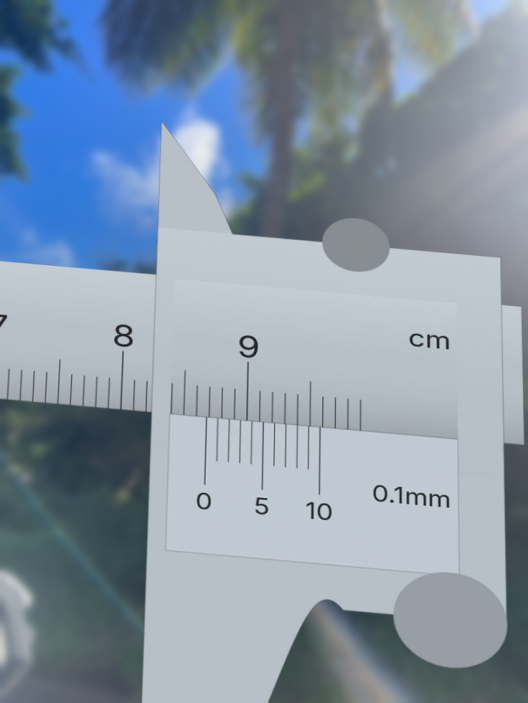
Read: 86.8,mm
